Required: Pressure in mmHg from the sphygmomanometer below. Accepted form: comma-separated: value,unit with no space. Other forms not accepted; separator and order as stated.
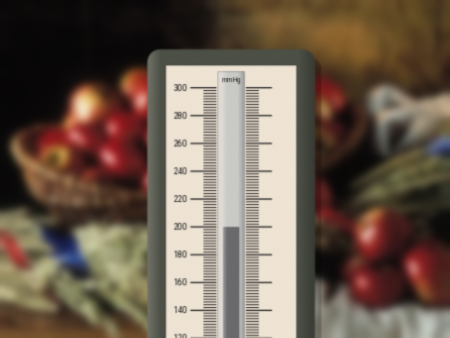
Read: 200,mmHg
